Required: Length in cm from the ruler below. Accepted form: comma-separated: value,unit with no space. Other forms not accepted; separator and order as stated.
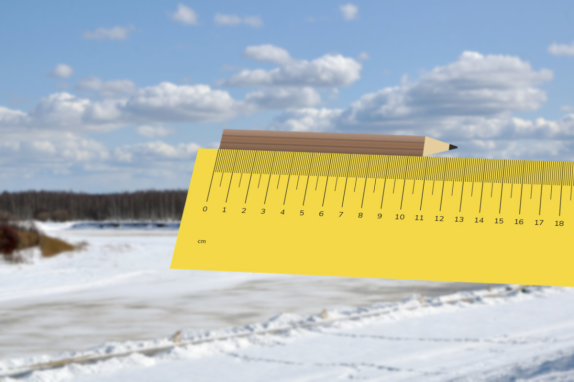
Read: 12.5,cm
